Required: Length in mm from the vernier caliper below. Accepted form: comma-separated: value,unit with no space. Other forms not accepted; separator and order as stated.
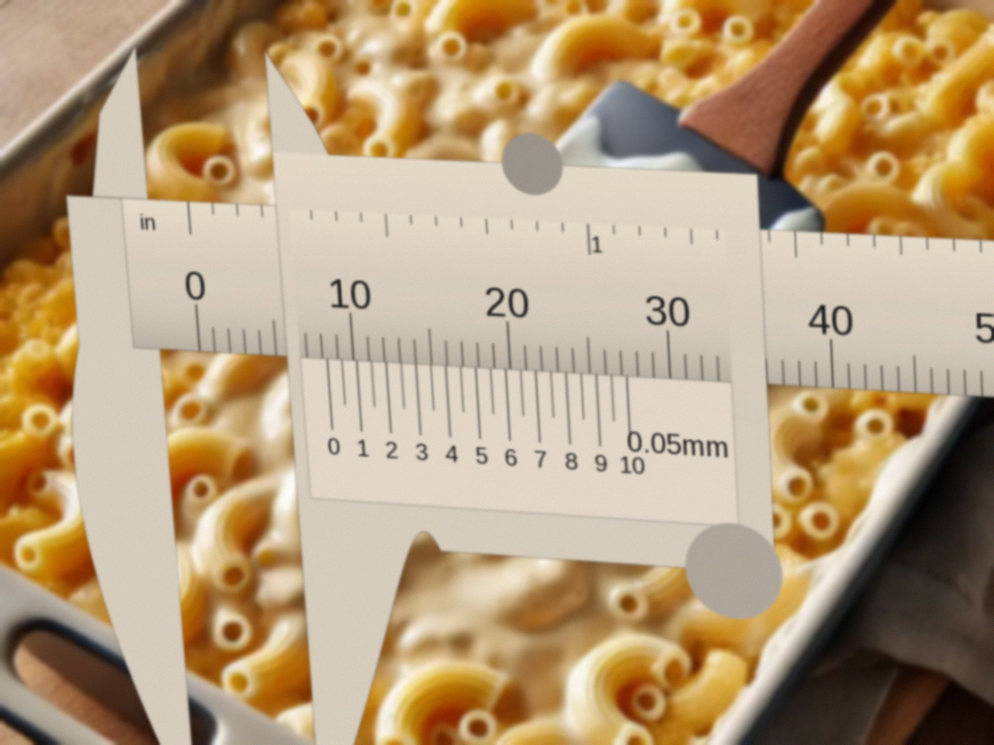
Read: 8.3,mm
